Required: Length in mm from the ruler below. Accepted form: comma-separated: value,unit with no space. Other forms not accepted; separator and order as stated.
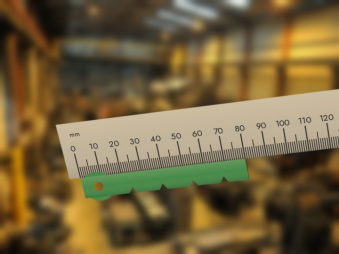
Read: 80,mm
